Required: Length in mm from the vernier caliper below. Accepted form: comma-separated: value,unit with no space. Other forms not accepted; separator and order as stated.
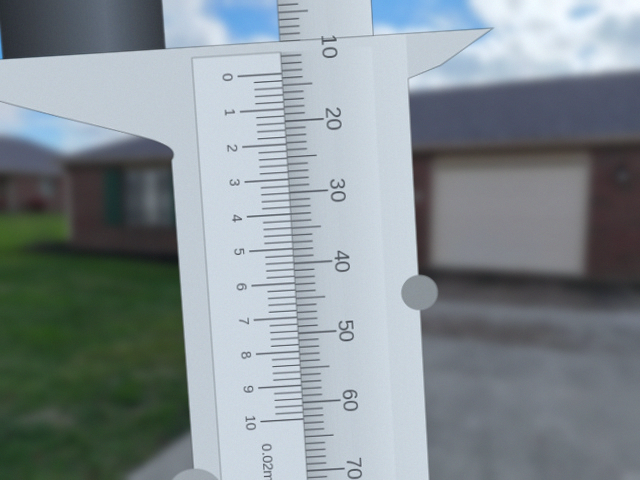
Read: 13.4,mm
